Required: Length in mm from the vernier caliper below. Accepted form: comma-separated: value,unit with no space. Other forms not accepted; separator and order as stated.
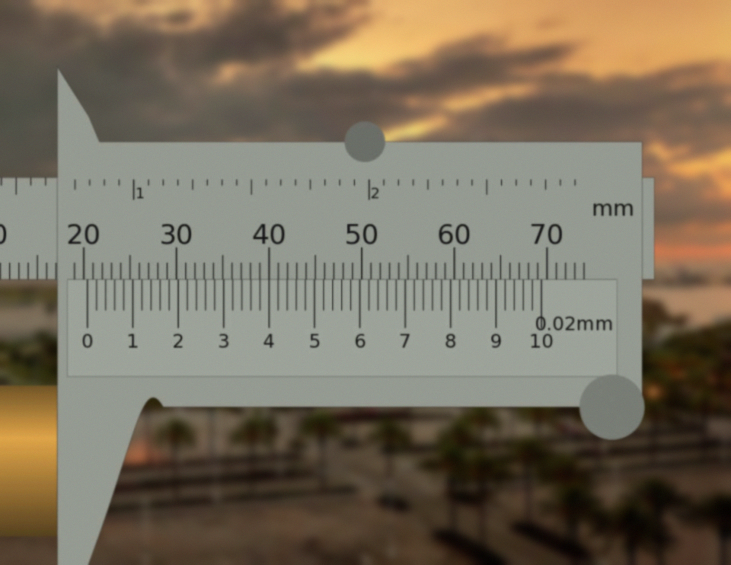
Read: 20.4,mm
